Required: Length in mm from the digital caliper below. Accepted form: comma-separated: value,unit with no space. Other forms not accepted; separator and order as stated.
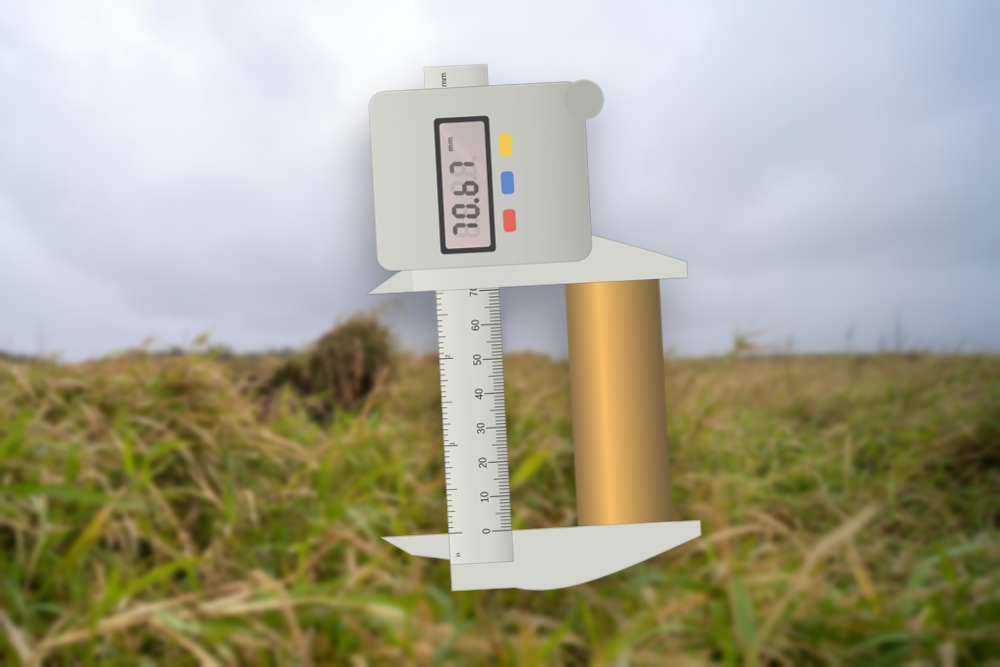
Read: 70.67,mm
